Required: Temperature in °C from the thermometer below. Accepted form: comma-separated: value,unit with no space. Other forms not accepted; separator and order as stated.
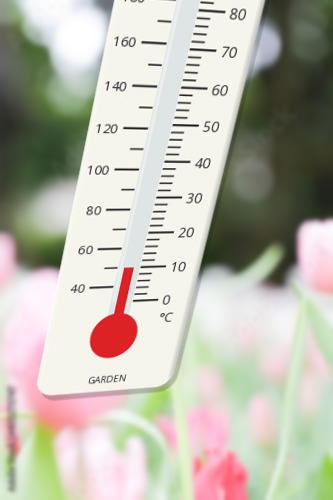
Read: 10,°C
